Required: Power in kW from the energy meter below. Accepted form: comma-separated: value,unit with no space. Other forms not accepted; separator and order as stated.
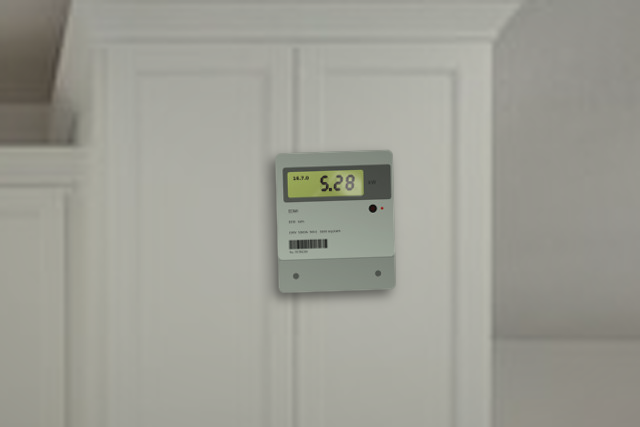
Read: 5.28,kW
